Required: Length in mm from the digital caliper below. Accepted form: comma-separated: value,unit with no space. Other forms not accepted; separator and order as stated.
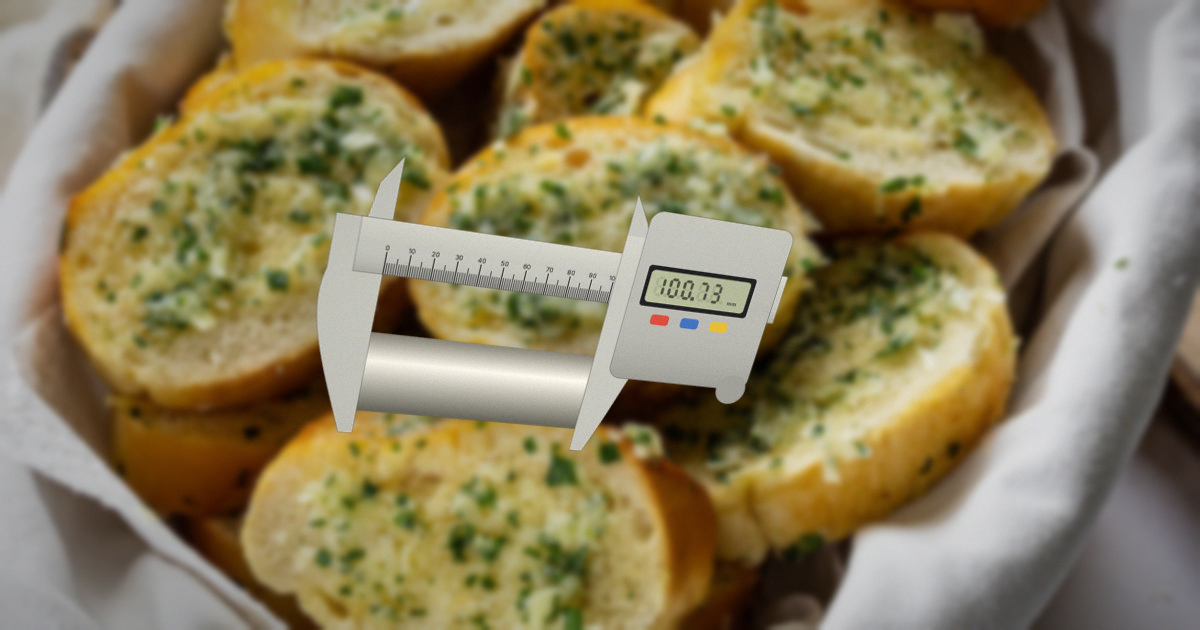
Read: 100.73,mm
